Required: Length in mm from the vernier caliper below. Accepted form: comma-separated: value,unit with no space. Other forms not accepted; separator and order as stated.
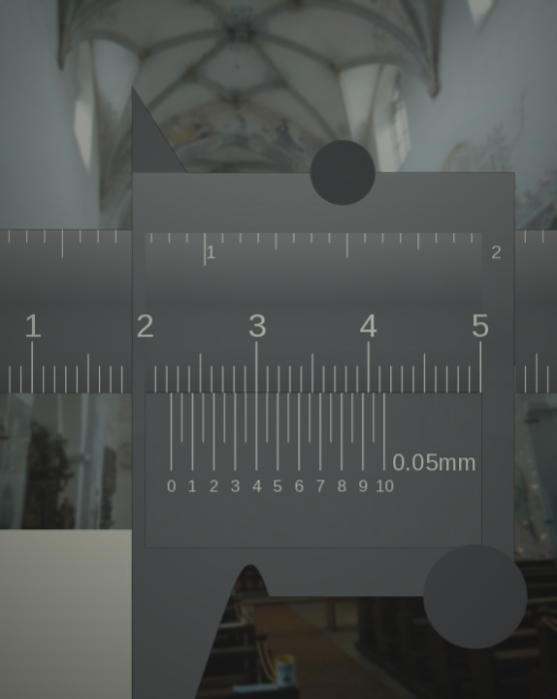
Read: 22.4,mm
